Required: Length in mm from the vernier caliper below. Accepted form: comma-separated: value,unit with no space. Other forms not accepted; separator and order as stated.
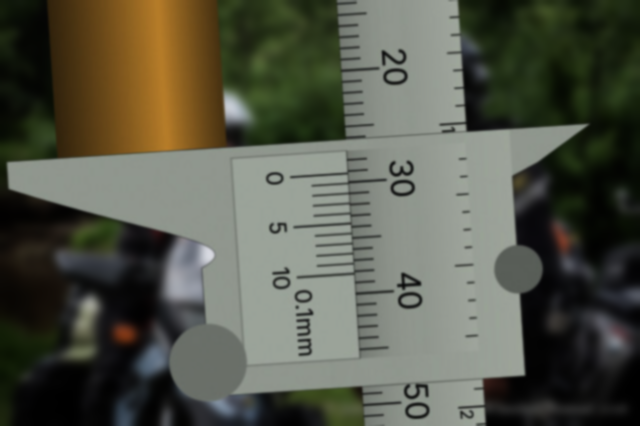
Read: 29.2,mm
